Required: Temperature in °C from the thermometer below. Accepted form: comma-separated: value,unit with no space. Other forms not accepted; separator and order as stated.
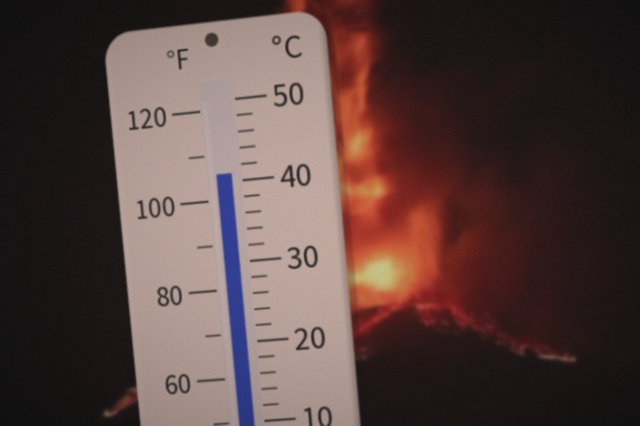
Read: 41,°C
